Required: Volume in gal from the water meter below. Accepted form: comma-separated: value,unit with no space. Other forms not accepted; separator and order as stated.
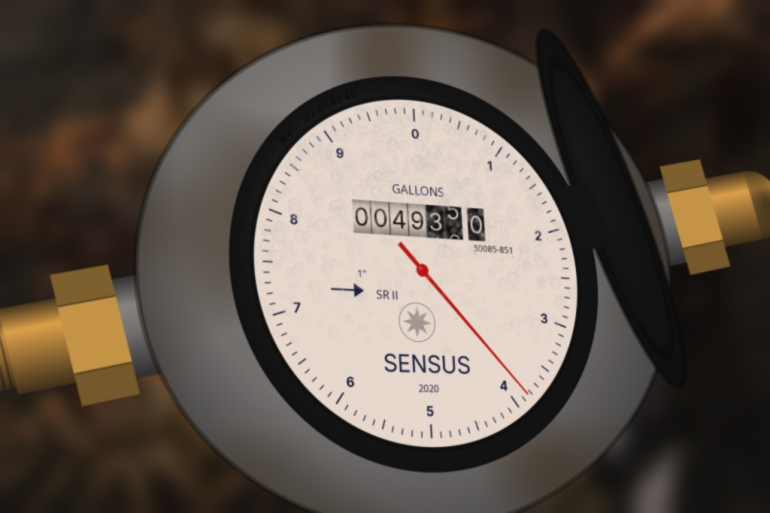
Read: 49353.8,gal
